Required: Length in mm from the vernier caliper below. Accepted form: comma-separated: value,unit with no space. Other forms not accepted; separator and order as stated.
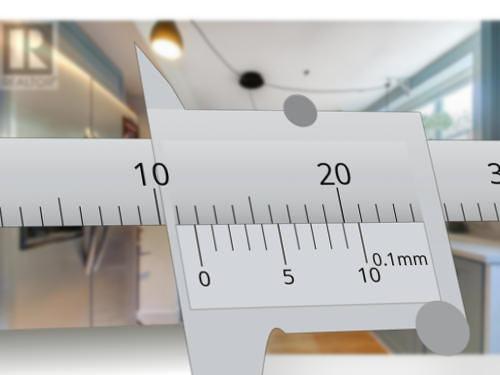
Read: 11.8,mm
